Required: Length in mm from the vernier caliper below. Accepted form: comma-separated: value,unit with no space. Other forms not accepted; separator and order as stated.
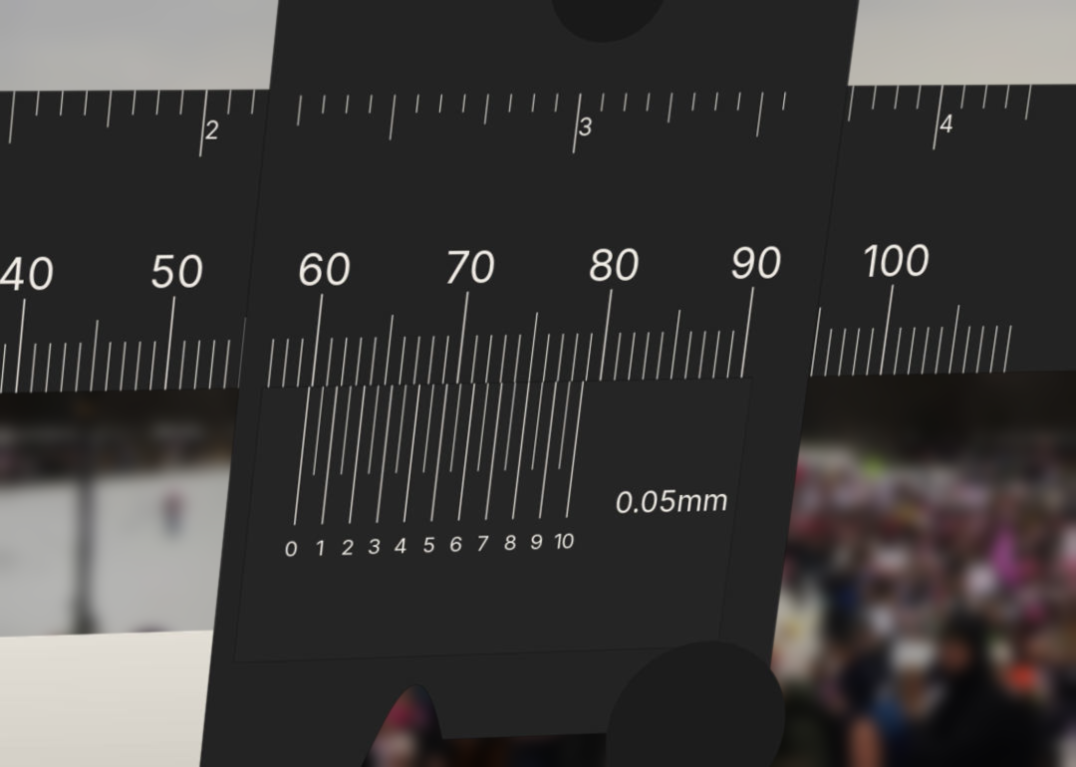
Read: 59.8,mm
